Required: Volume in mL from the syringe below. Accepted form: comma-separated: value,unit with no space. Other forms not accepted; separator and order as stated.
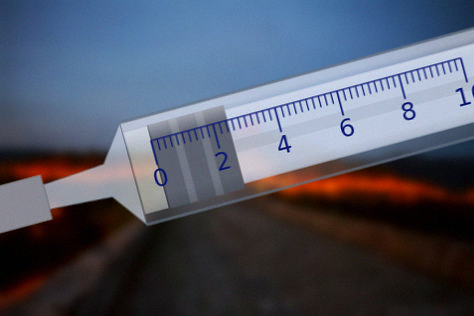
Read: 0,mL
